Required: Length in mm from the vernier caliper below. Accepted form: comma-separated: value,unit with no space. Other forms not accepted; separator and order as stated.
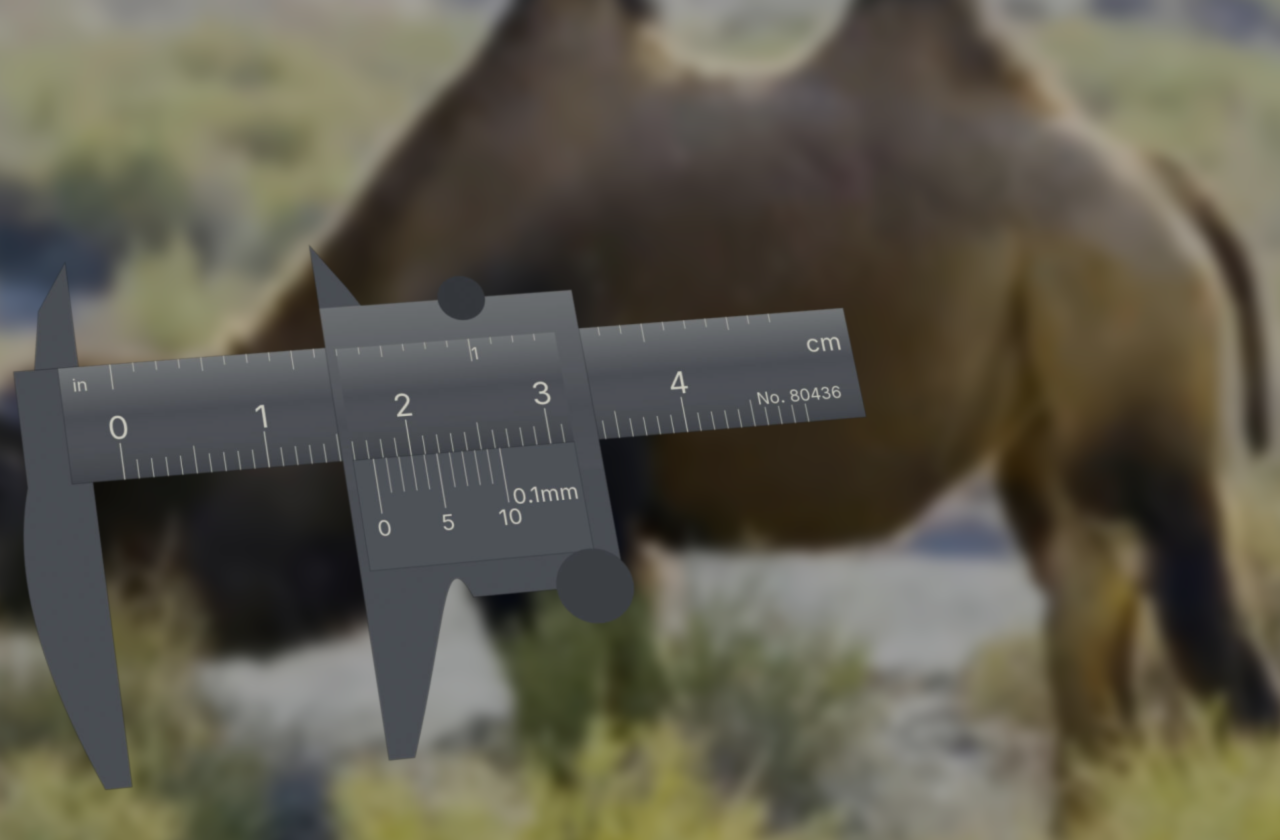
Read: 17.3,mm
